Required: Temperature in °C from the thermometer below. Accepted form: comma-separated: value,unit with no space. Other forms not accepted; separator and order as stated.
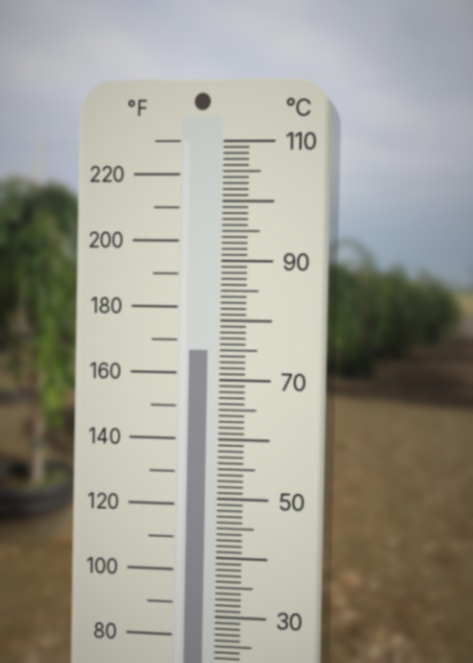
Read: 75,°C
